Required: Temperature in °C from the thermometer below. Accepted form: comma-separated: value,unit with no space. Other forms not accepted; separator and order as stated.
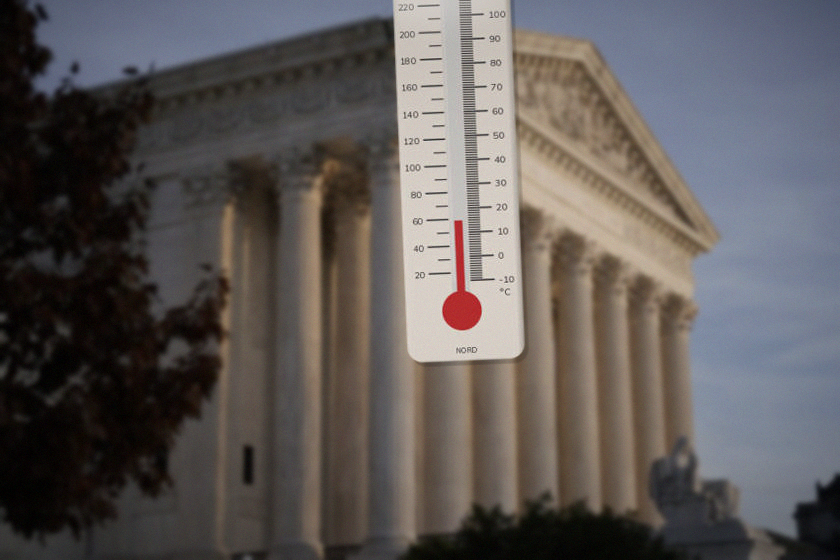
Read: 15,°C
